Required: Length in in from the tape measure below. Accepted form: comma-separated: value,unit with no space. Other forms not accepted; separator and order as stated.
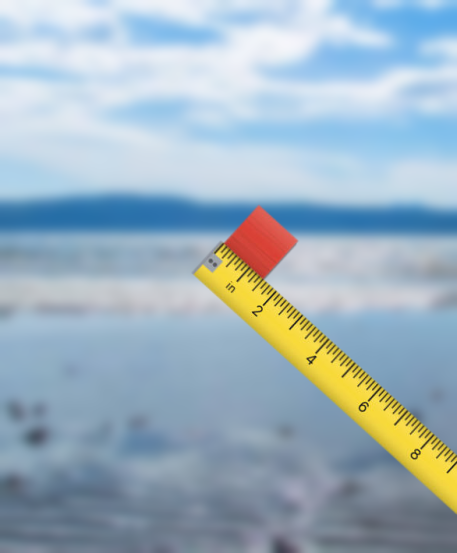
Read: 1.5,in
